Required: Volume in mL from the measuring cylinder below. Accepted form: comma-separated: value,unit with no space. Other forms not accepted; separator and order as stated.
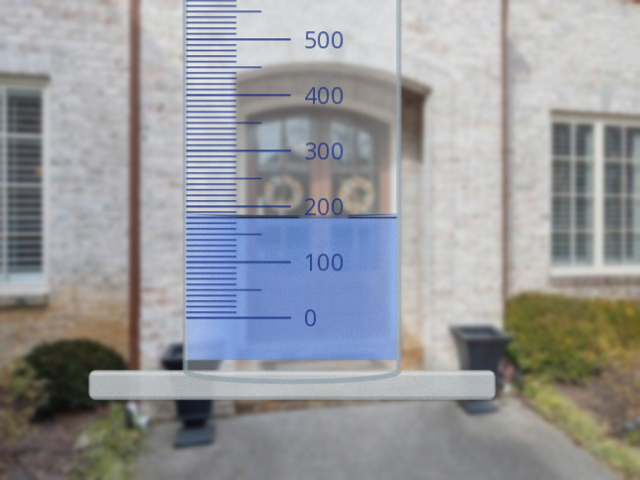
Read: 180,mL
